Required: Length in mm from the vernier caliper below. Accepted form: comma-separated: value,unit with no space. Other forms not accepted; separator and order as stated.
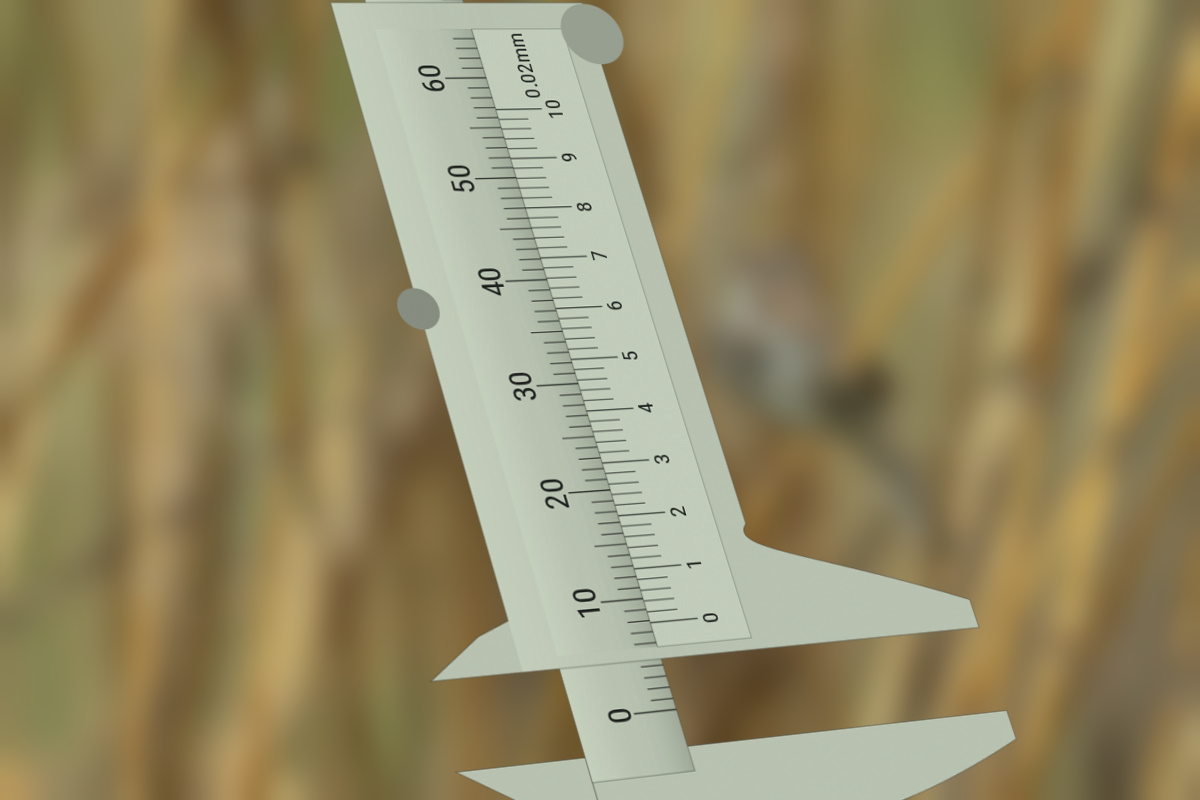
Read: 7.8,mm
